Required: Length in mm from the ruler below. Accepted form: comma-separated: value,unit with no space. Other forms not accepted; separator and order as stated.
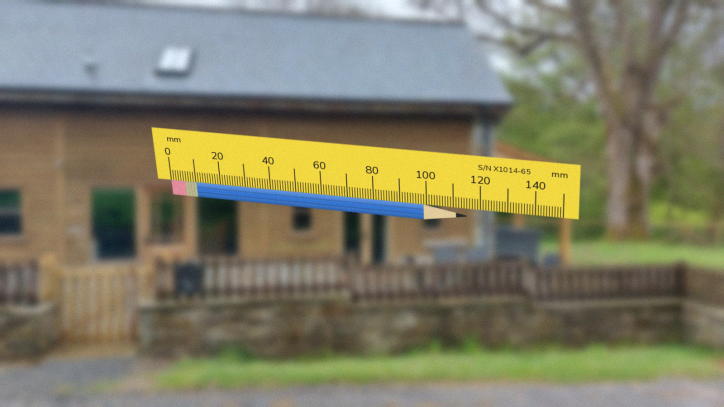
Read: 115,mm
